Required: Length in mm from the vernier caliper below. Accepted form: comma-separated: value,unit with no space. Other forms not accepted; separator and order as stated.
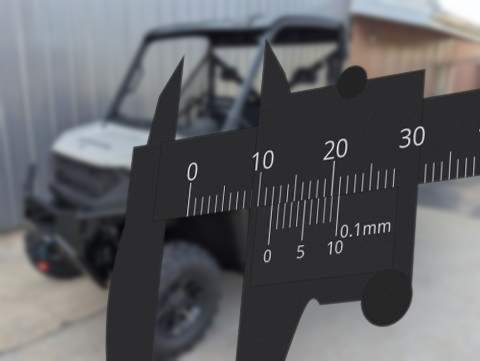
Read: 12.0,mm
